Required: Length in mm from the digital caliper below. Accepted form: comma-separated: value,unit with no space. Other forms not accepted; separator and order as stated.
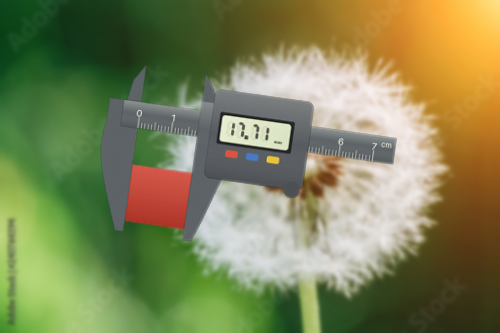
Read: 17.71,mm
